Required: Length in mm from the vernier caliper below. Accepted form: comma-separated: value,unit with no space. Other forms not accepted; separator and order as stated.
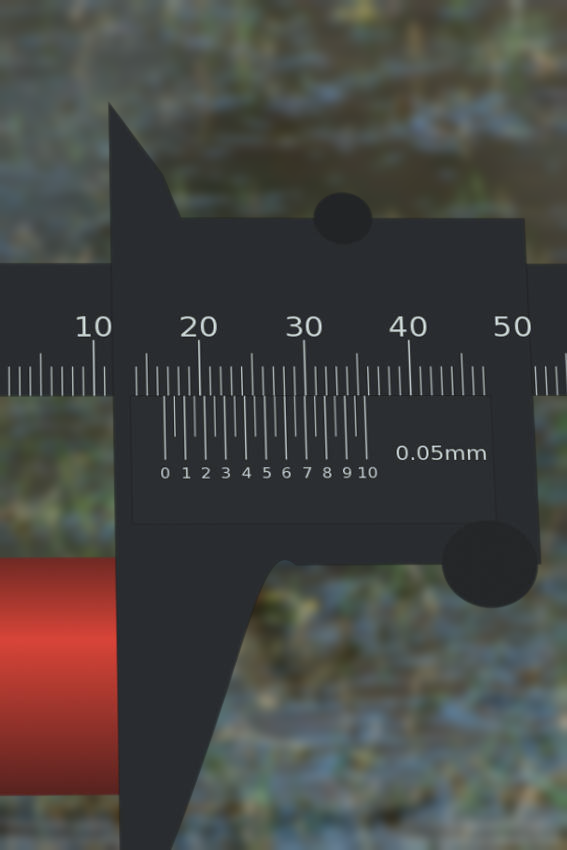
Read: 16.6,mm
